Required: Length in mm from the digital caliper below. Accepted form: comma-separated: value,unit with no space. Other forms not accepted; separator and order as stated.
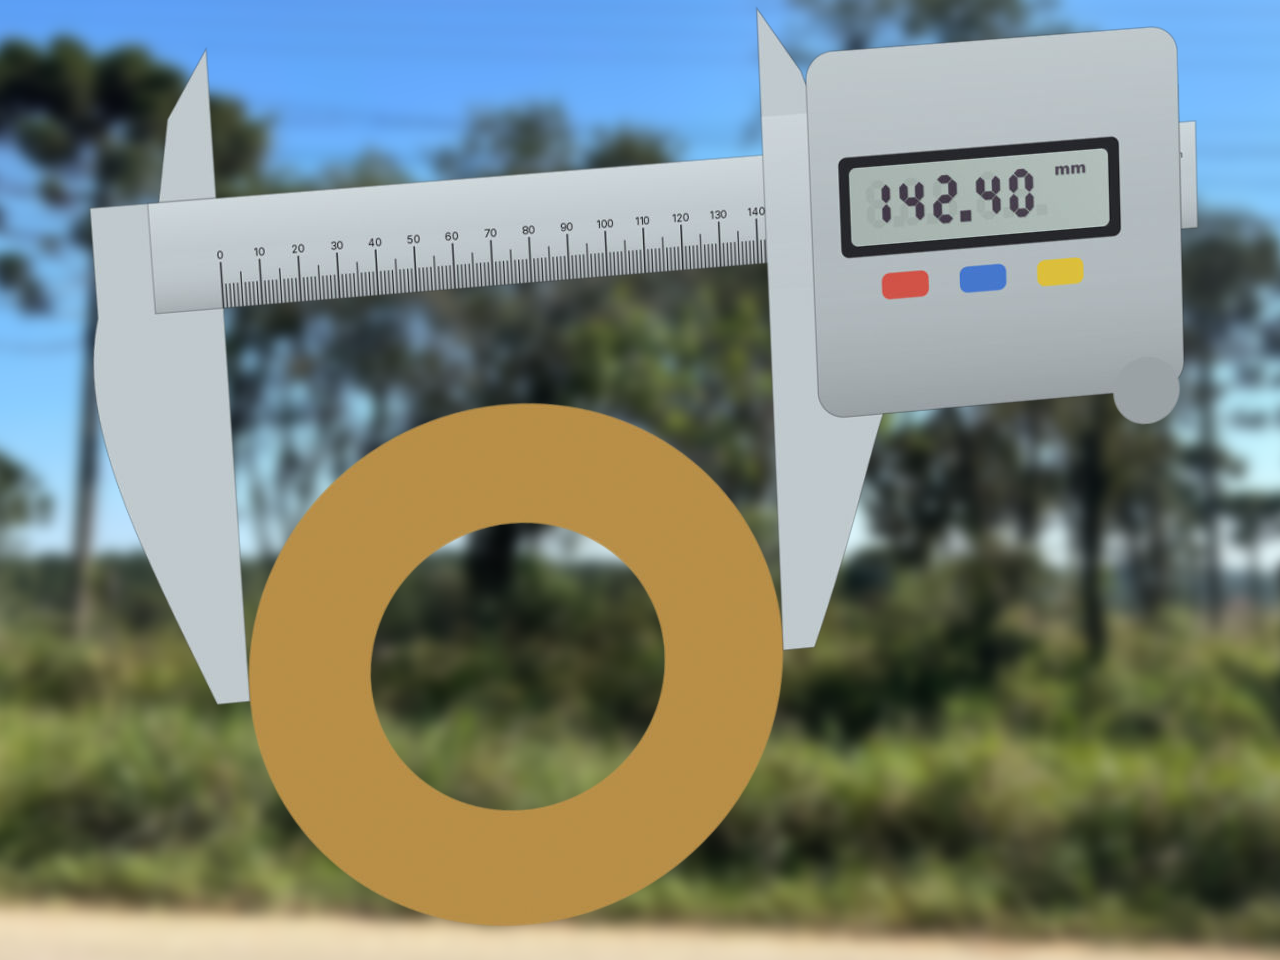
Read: 142.40,mm
